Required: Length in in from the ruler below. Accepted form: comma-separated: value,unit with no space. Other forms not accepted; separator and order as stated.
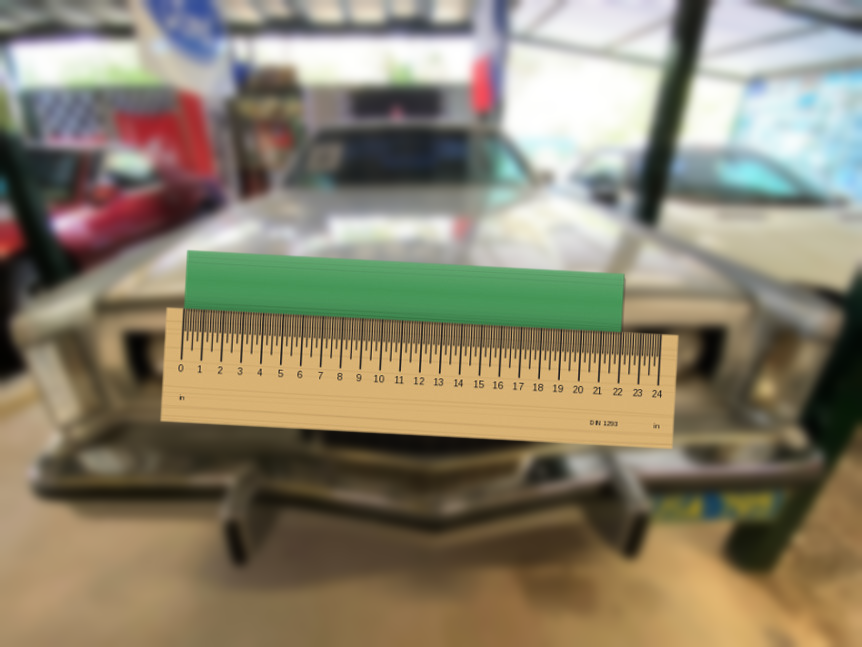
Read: 22,in
